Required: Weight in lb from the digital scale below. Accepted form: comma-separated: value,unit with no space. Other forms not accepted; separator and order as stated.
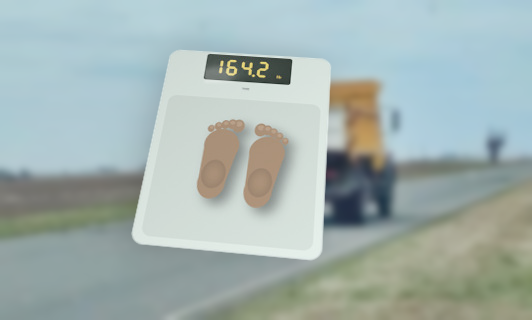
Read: 164.2,lb
